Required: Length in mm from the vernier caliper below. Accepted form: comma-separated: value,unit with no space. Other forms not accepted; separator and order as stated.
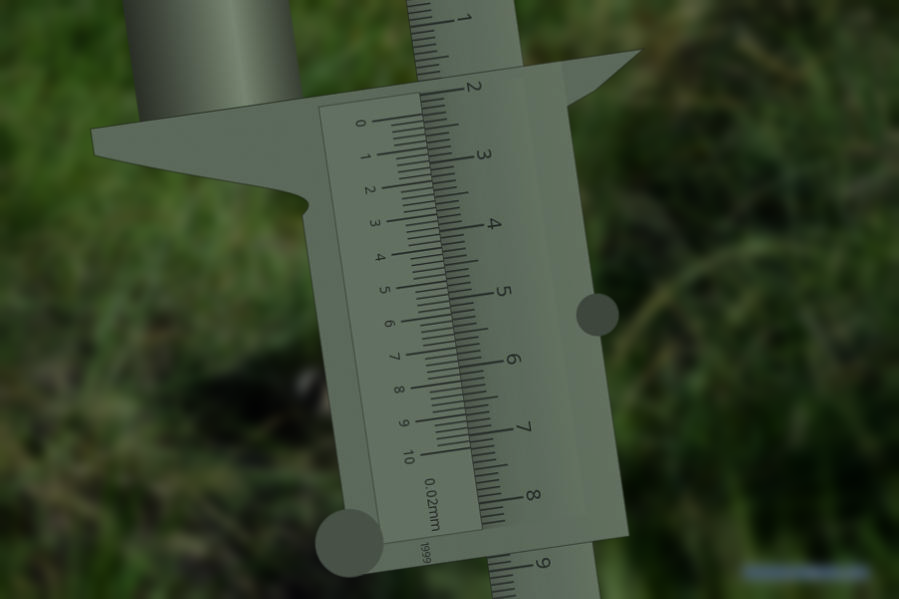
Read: 22.8,mm
